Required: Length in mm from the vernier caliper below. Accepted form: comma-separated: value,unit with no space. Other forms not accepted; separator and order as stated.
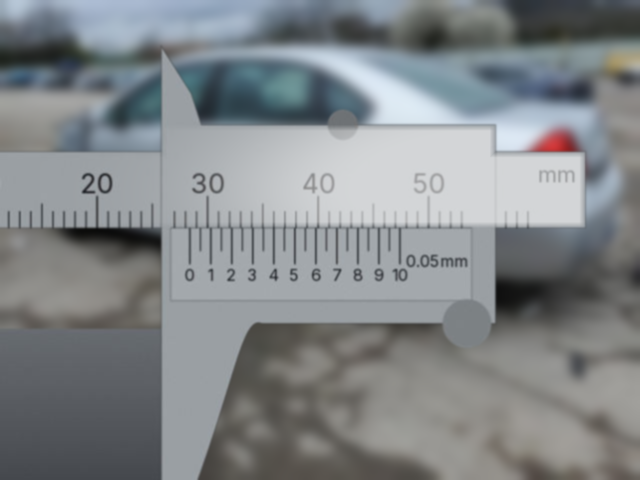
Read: 28.4,mm
